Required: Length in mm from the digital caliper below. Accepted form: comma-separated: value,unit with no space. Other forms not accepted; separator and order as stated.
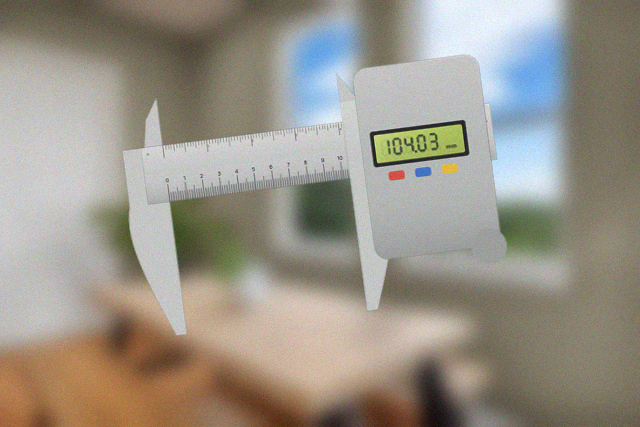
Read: 104.03,mm
